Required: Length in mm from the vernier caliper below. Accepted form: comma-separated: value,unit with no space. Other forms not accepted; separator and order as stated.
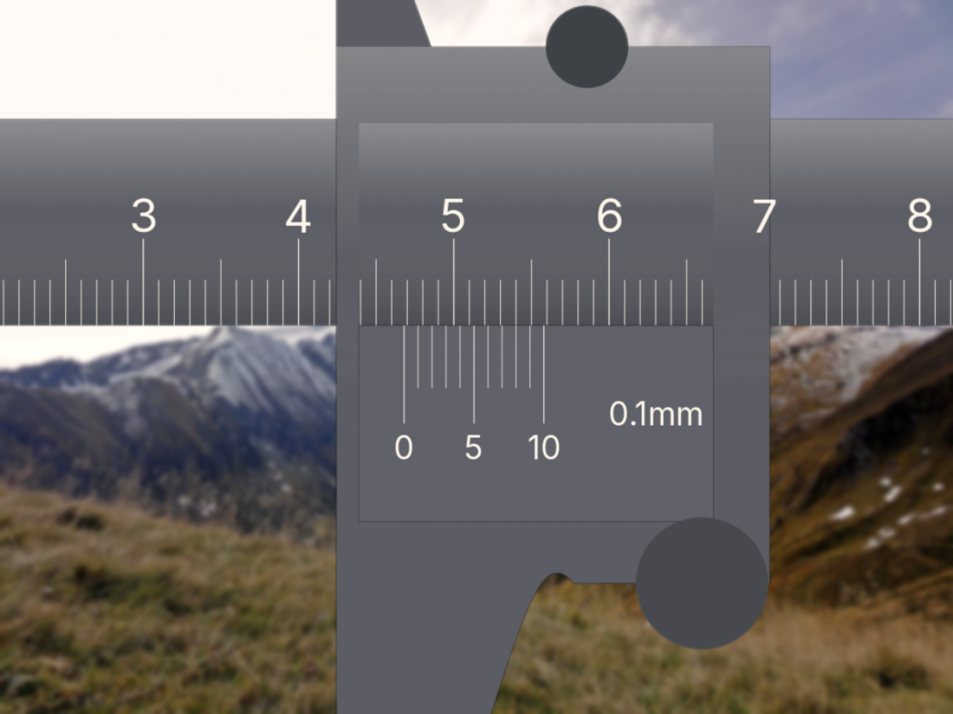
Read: 46.8,mm
